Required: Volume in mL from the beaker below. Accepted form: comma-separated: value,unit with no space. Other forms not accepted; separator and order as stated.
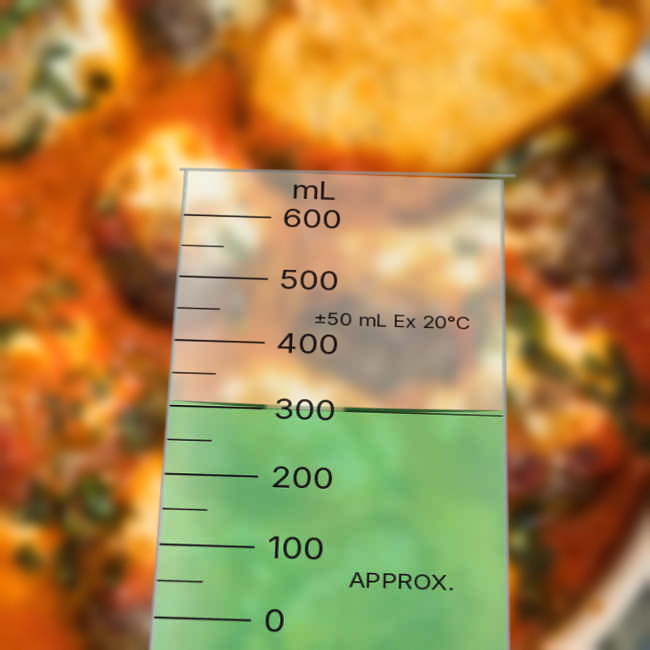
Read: 300,mL
